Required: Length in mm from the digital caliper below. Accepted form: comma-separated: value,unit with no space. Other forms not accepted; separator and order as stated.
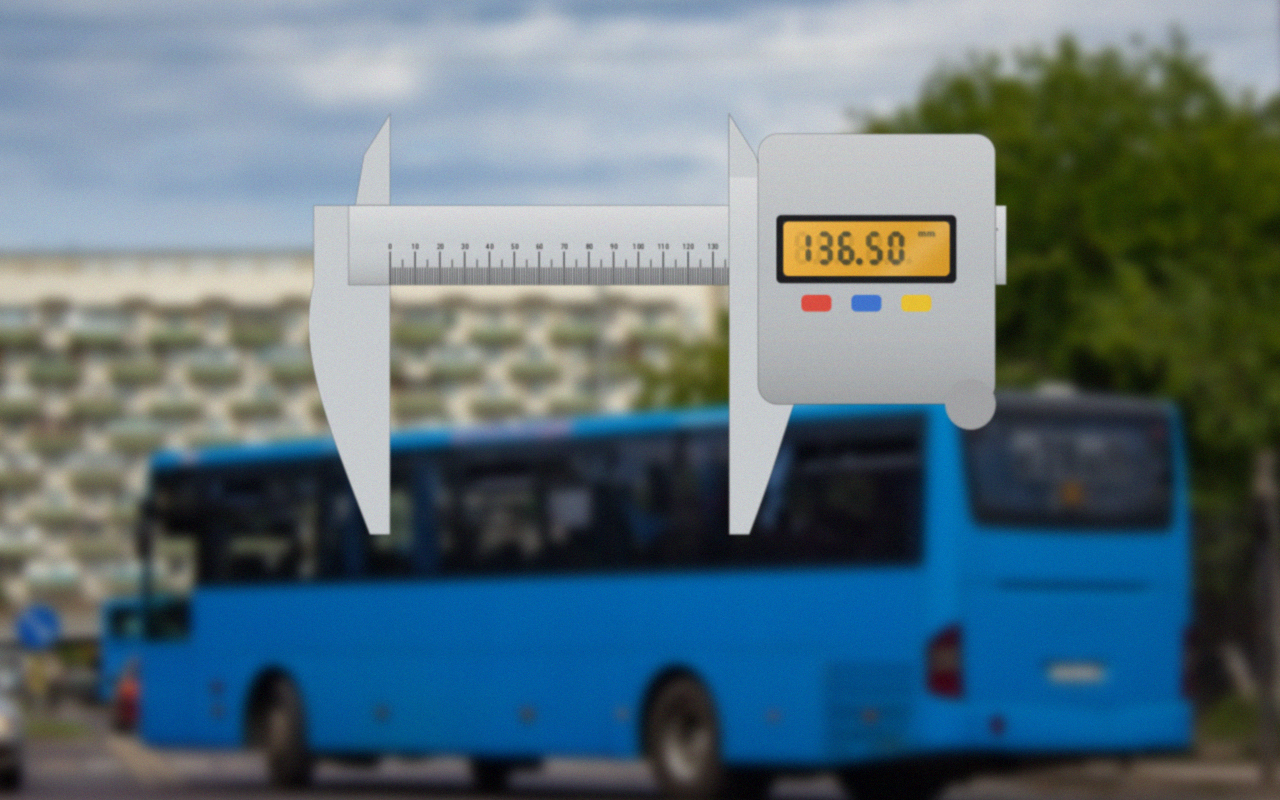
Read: 136.50,mm
